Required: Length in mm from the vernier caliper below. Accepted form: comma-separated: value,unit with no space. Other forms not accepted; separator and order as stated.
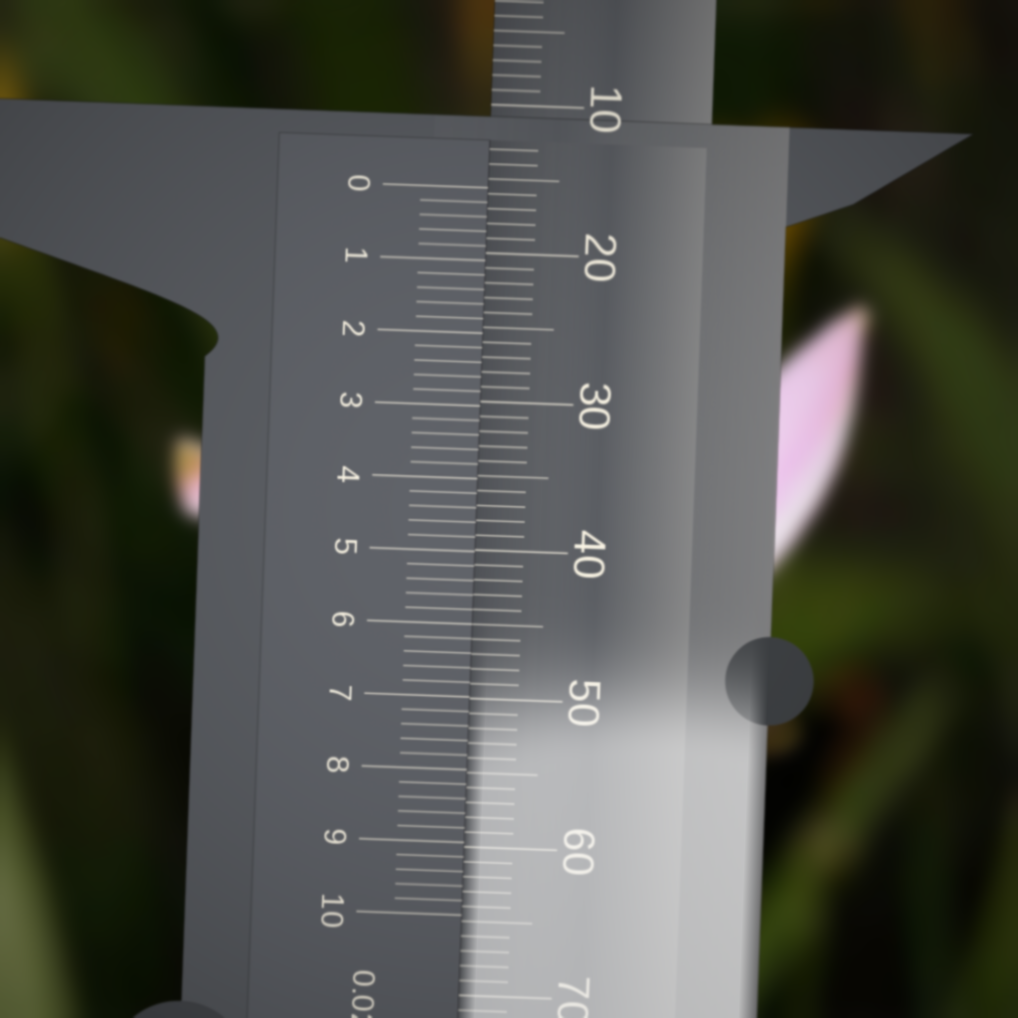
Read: 15.6,mm
